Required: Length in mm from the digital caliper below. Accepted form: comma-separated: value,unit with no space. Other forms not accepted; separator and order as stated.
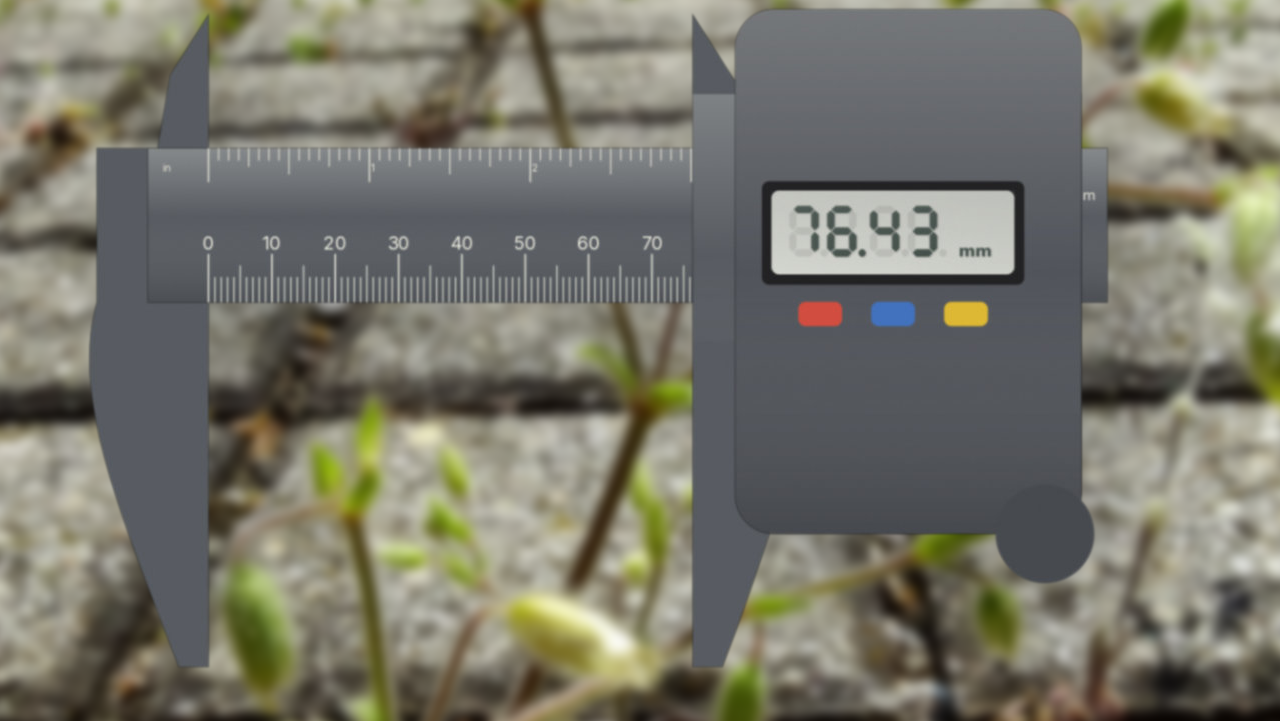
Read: 76.43,mm
